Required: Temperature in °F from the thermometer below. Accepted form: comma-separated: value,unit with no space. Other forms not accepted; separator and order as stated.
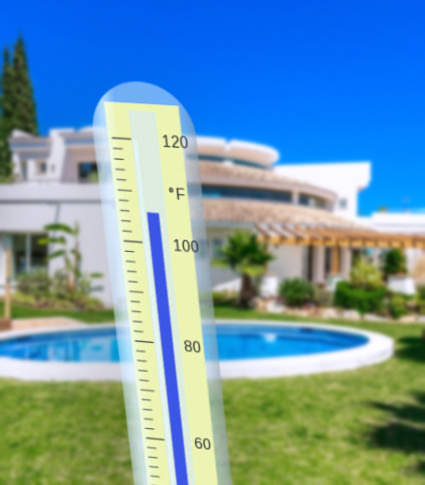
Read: 106,°F
